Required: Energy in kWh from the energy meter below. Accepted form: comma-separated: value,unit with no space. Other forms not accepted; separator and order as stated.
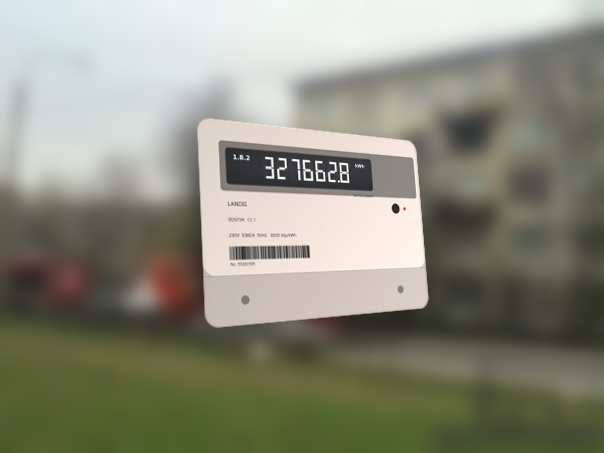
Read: 327662.8,kWh
